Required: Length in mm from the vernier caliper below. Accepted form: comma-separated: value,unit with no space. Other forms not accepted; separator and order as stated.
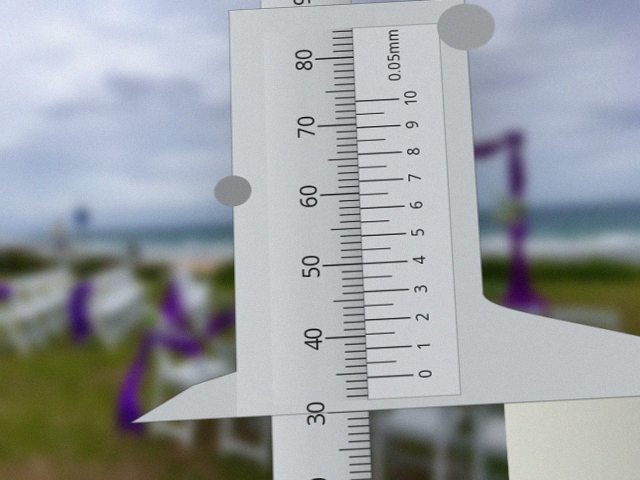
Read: 34.4,mm
